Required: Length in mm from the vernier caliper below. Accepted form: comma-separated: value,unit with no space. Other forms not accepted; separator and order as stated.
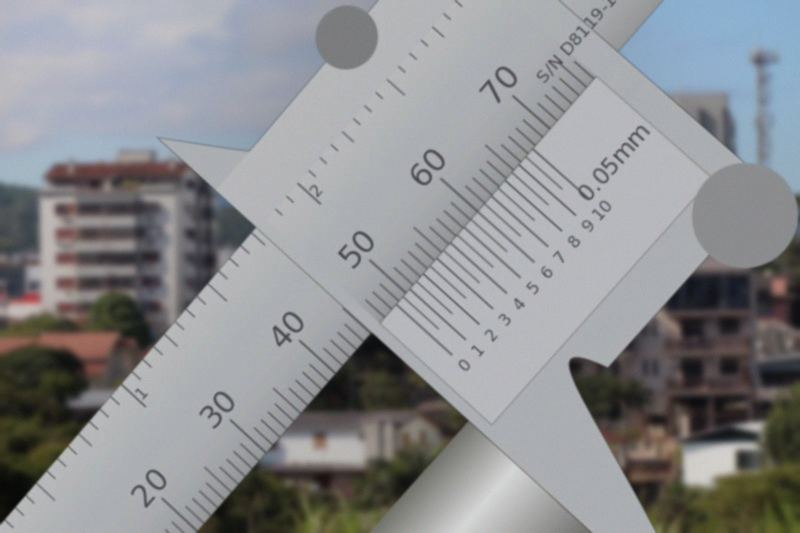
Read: 48.6,mm
